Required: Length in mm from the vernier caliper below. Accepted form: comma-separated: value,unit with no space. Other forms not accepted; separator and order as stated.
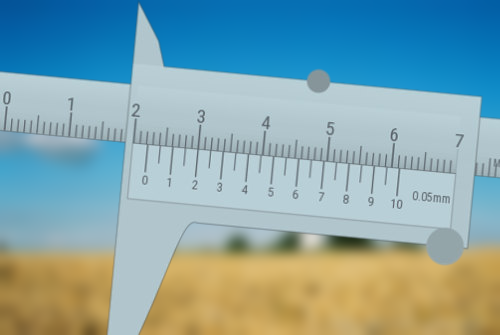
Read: 22.2,mm
